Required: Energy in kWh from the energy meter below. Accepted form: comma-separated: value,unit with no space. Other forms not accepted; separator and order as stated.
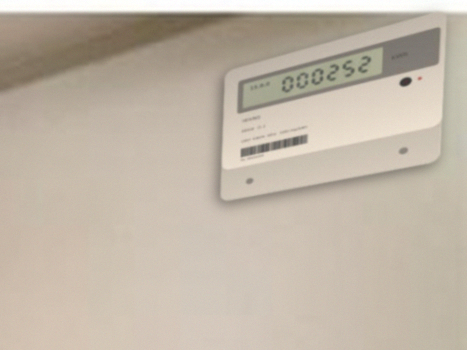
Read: 252,kWh
